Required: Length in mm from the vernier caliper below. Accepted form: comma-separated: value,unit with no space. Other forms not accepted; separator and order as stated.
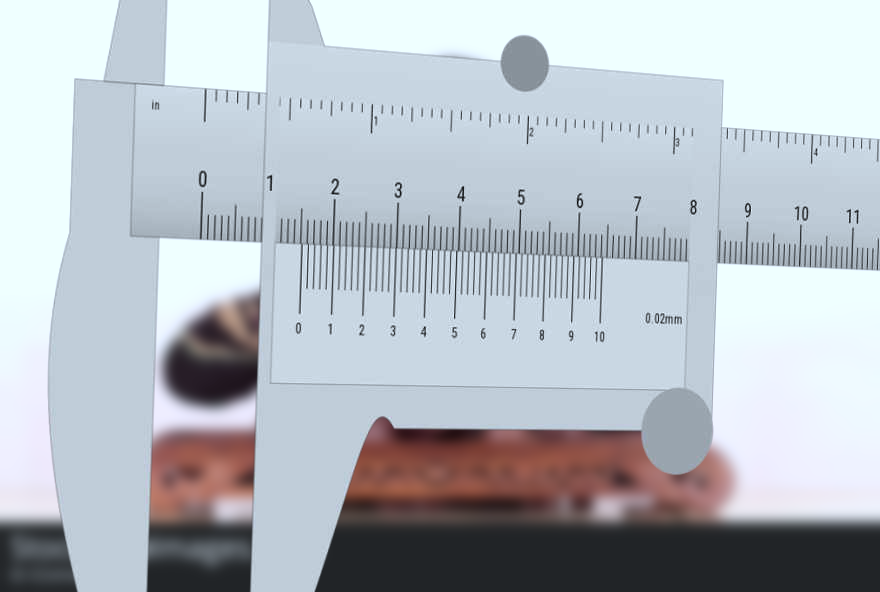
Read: 15.2,mm
